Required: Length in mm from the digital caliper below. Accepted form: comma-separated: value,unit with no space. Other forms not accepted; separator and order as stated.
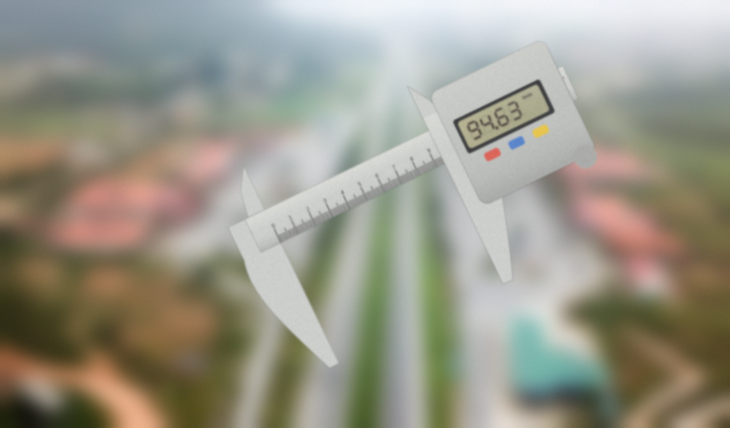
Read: 94.63,mm
